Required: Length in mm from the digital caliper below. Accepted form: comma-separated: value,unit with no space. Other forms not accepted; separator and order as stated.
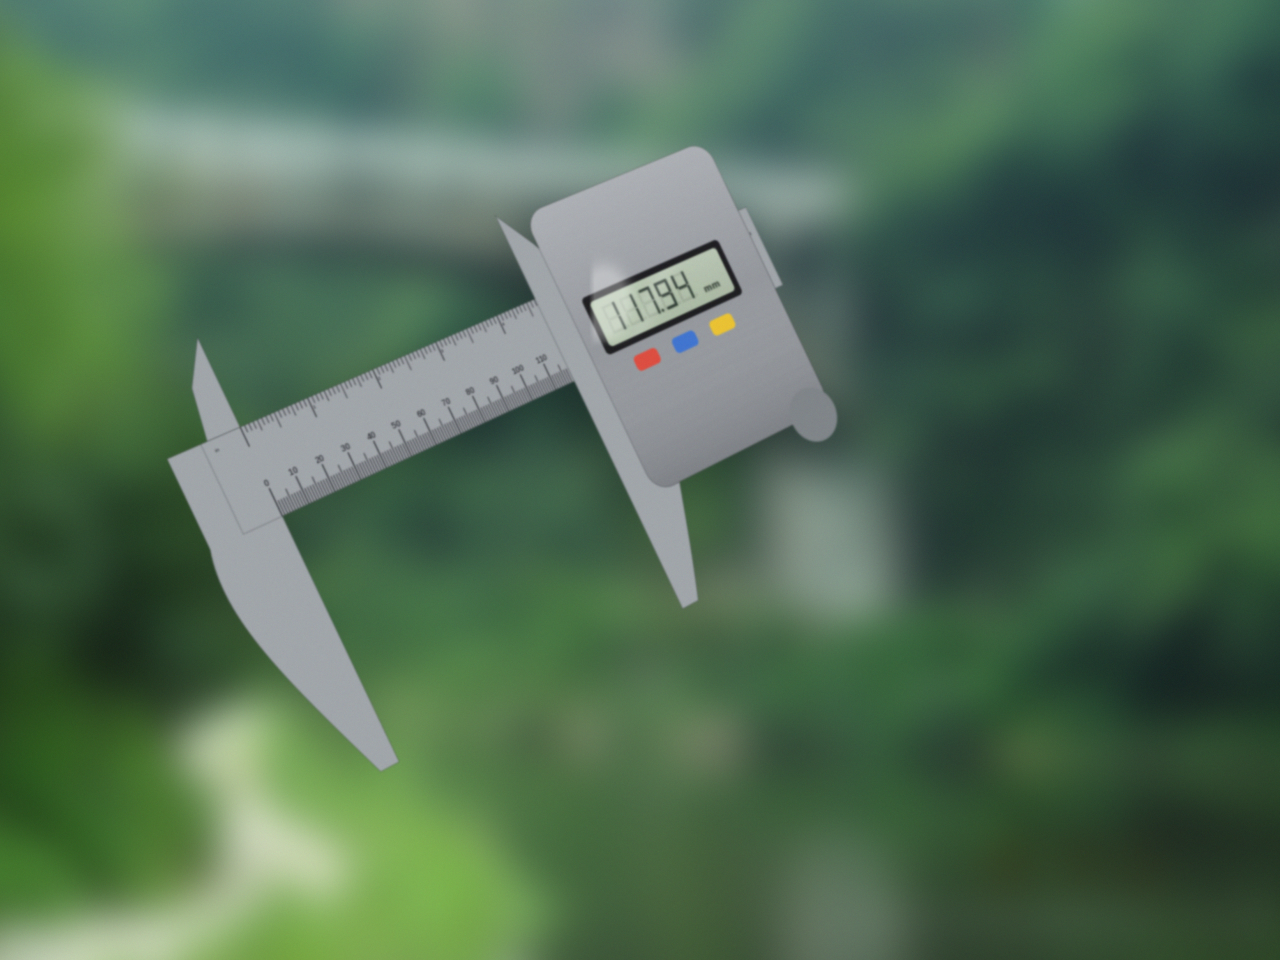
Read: 117.94,mm
